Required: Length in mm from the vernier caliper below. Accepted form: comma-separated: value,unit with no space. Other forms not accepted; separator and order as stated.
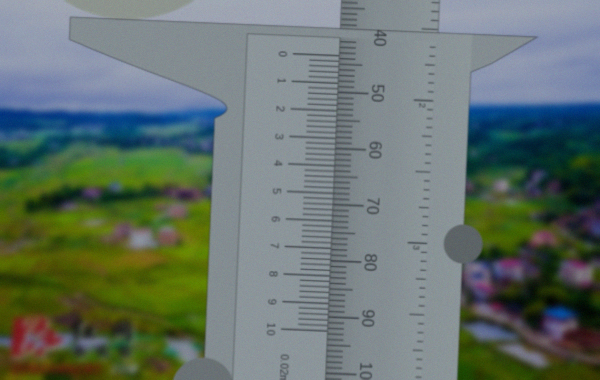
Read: 43.5,mm
